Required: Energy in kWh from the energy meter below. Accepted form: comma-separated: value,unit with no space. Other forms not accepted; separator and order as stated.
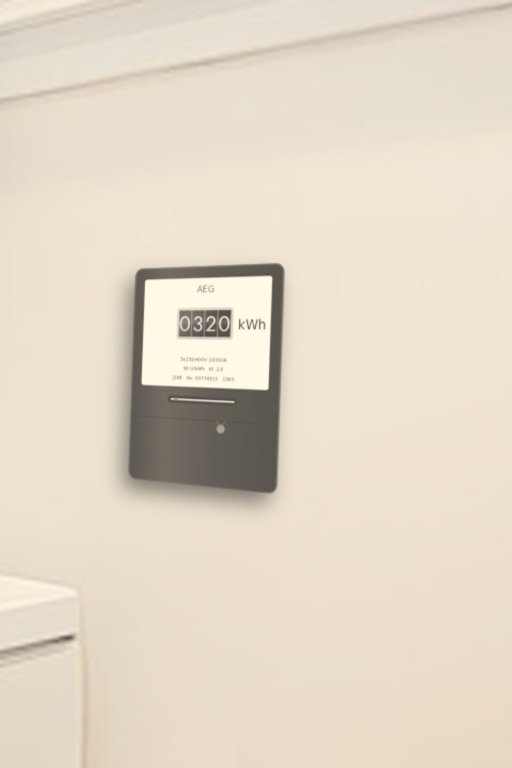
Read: 320,kWh
